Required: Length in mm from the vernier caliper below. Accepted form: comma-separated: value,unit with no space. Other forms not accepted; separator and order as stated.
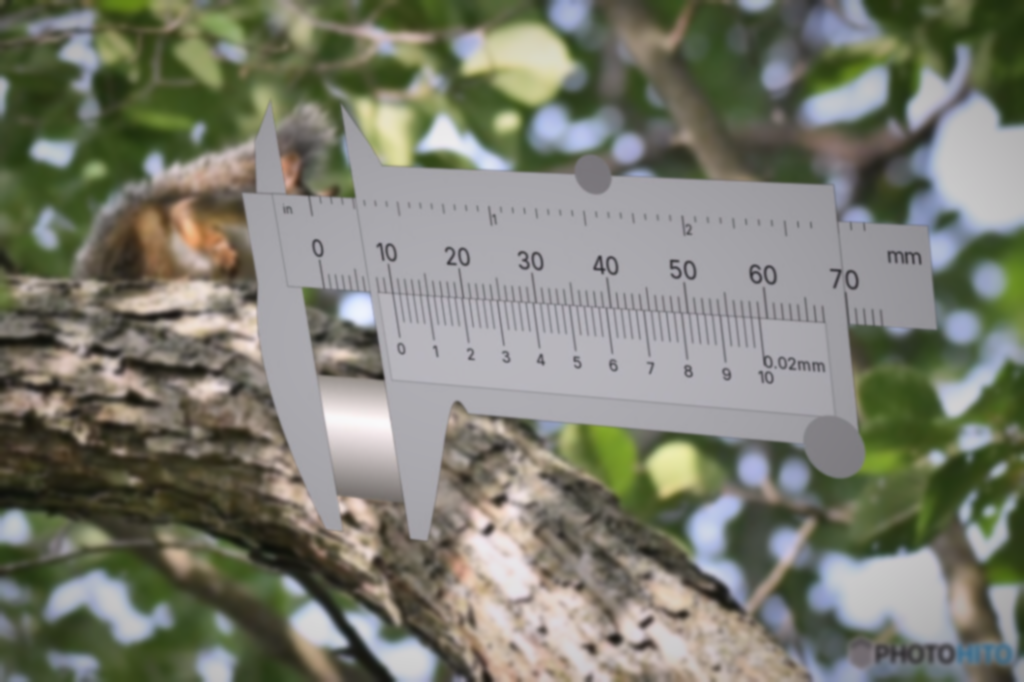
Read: 10.0,mm
